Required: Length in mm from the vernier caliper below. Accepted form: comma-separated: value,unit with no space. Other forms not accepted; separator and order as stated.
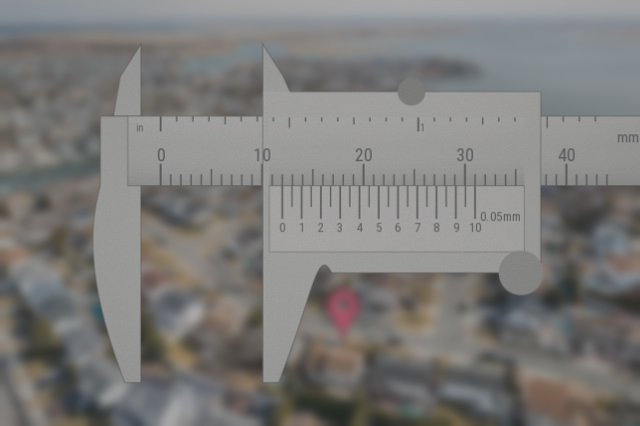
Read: 12.0,mm
